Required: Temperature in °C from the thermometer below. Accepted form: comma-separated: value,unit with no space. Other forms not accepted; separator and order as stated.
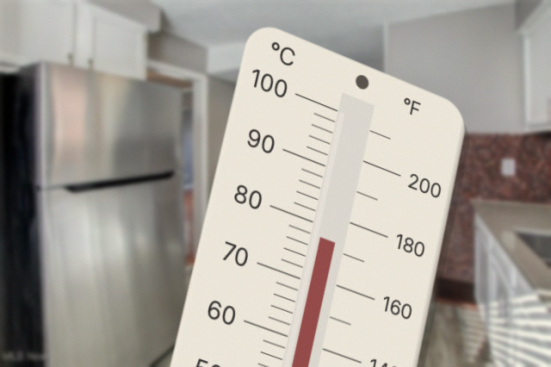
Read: 78,°C
